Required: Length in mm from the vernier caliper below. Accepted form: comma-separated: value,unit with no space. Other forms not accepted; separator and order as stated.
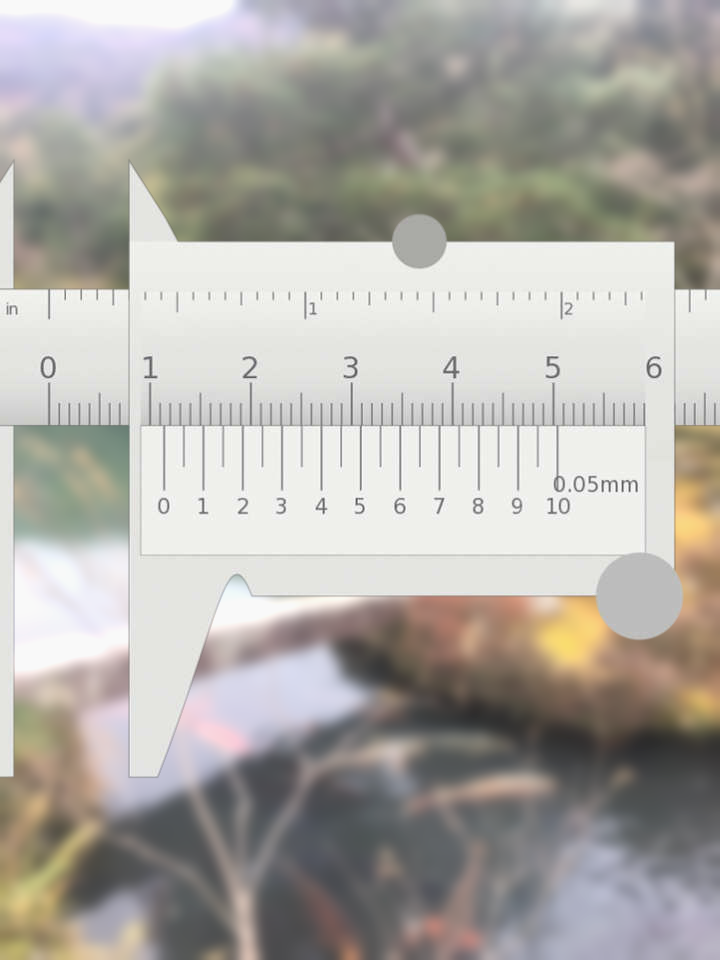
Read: 11.4,mm
